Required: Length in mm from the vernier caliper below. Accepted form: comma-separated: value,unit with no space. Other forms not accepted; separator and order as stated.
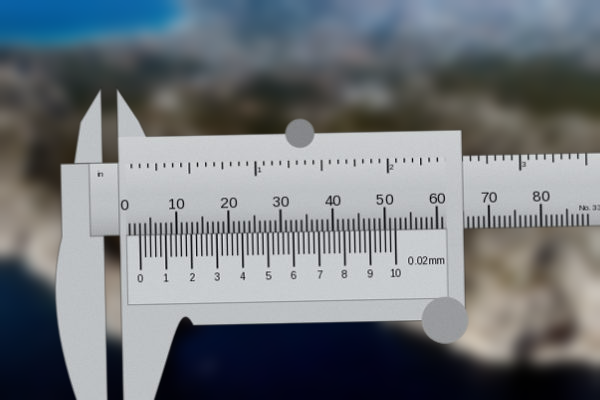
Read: 3.0,mm
